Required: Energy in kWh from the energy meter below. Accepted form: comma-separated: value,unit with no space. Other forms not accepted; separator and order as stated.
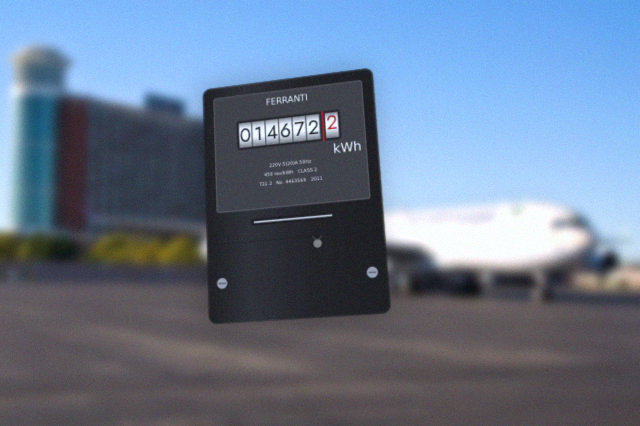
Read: 14672.2,kWh
